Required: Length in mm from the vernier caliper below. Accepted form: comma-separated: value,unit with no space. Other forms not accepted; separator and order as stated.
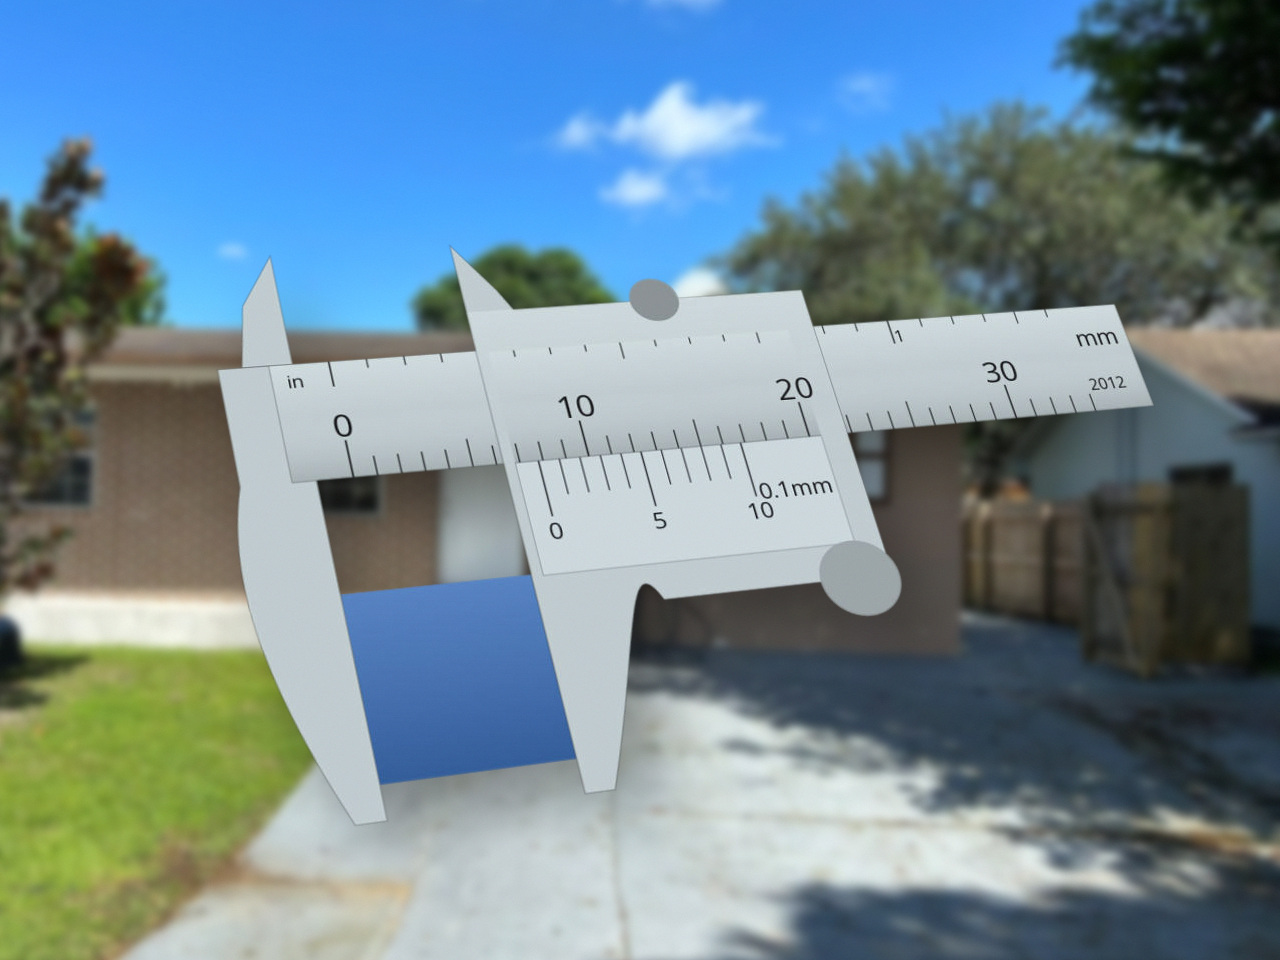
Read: 7.8,mm
